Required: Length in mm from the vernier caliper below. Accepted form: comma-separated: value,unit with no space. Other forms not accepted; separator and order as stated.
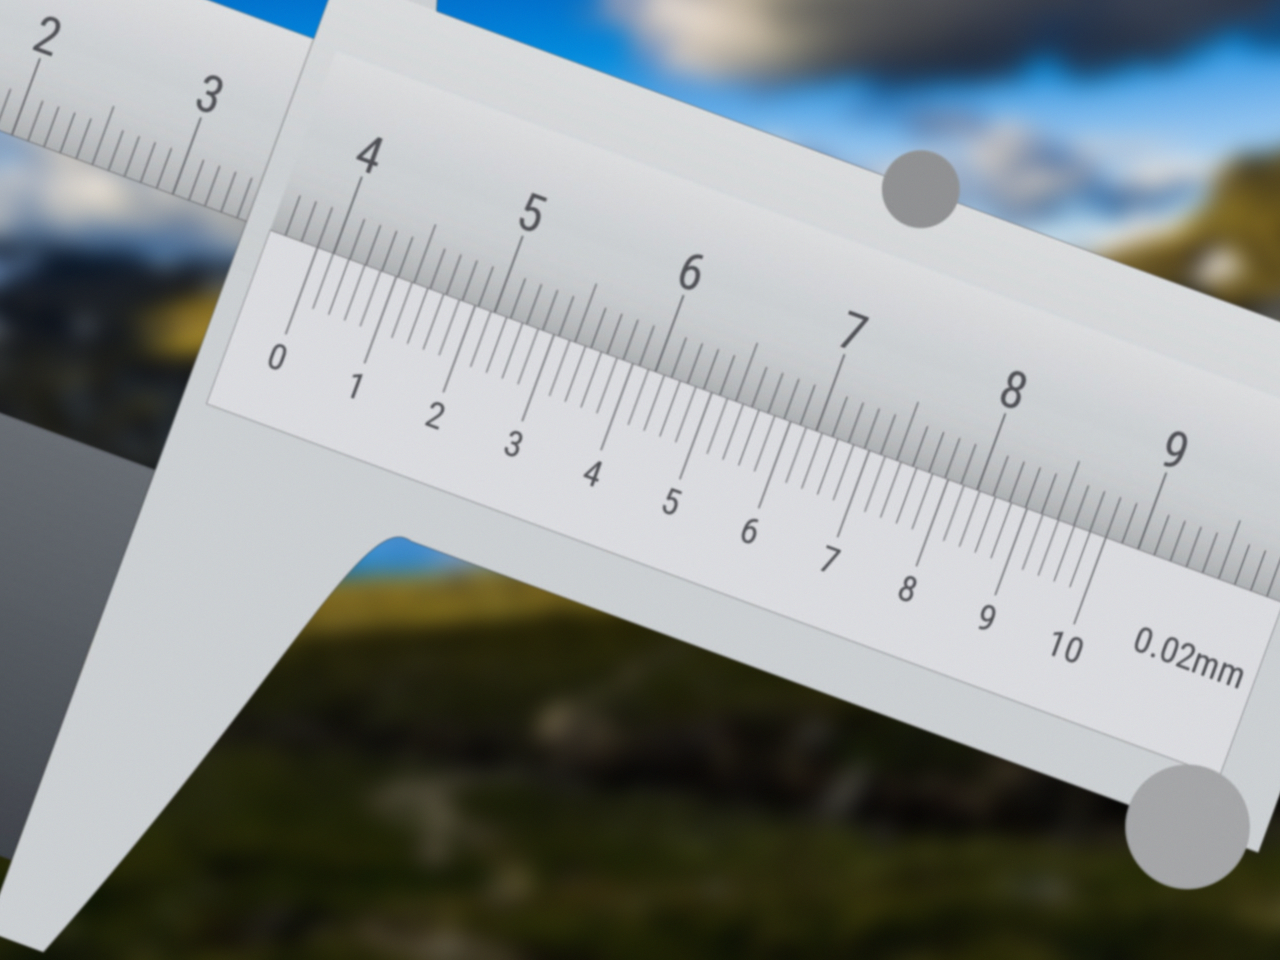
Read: 39.0,mm
